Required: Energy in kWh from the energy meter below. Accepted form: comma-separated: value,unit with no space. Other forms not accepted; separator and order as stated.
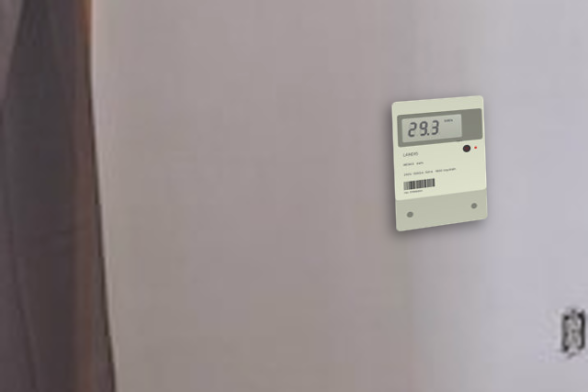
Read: 29.3,kWh
